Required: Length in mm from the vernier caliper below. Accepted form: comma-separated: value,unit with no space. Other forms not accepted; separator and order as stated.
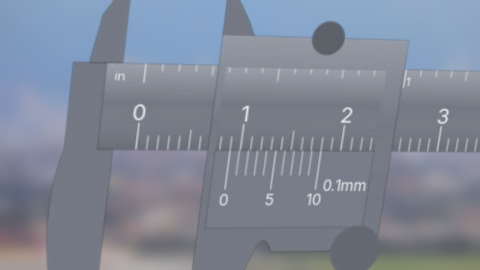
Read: 9.0,mm
